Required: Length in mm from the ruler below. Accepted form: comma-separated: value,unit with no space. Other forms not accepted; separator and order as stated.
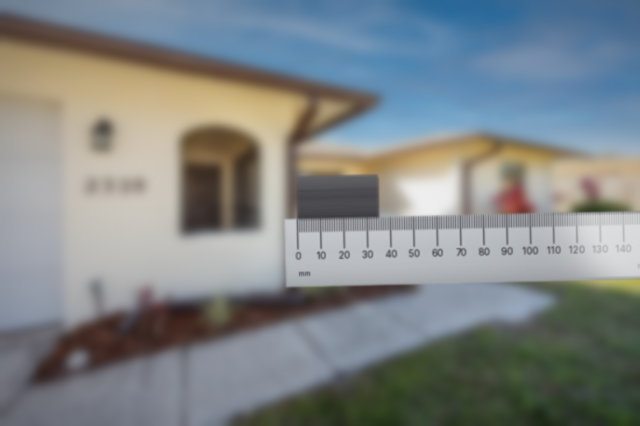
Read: 35,mm
